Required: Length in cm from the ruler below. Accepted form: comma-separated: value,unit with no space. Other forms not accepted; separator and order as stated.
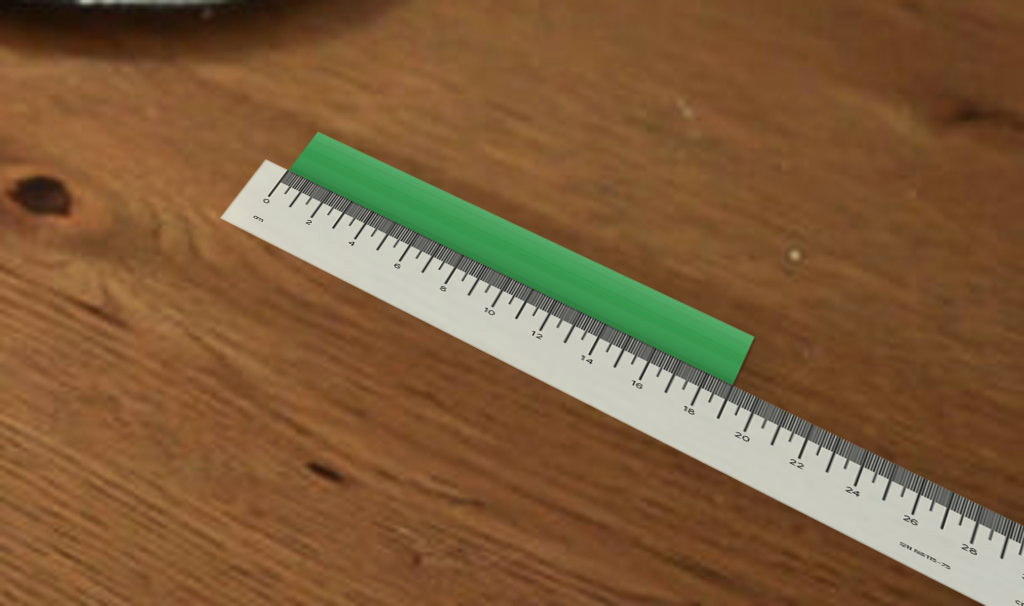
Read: 19,cm
